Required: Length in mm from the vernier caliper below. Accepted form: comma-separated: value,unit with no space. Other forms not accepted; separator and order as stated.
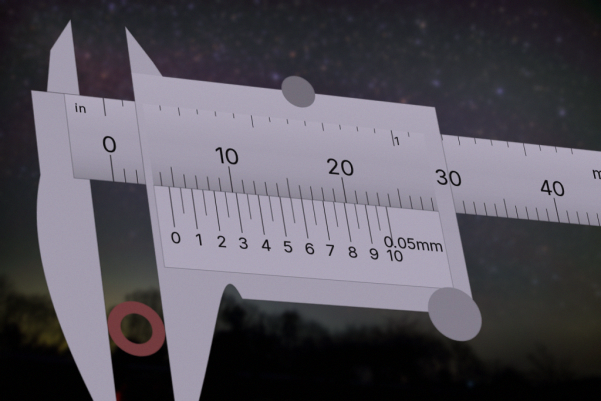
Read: 4.6,mm
